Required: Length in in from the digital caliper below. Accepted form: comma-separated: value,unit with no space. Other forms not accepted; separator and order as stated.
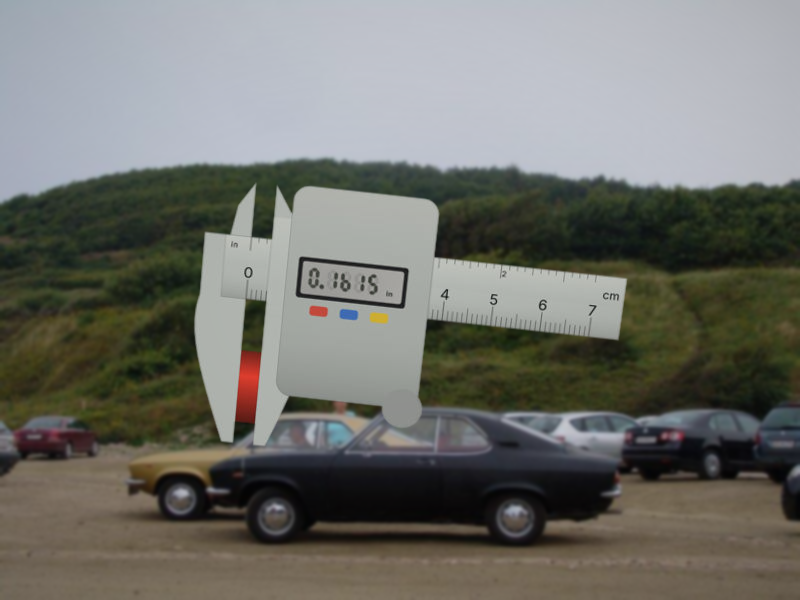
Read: 0.1615,in
